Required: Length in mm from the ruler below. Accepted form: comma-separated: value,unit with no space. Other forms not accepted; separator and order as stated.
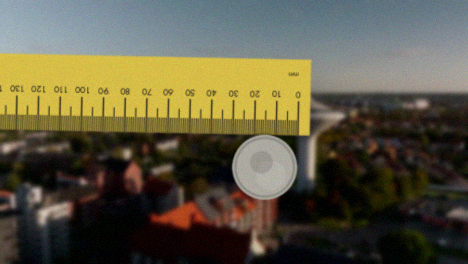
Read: 30,mm
